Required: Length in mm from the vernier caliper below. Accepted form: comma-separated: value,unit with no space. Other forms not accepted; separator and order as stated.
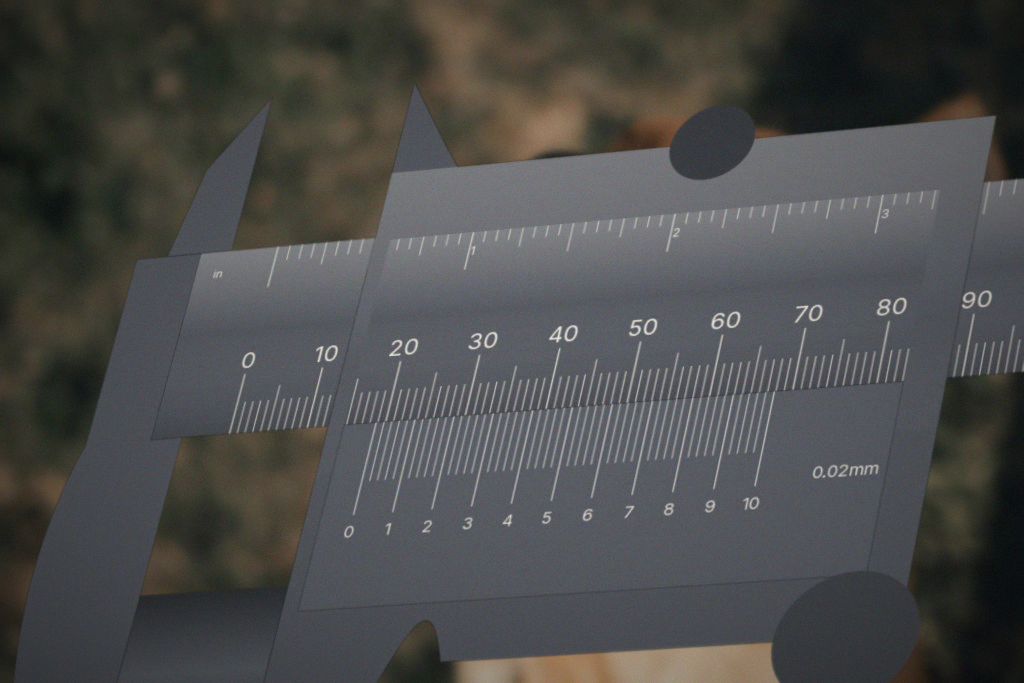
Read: 18.8,mm
